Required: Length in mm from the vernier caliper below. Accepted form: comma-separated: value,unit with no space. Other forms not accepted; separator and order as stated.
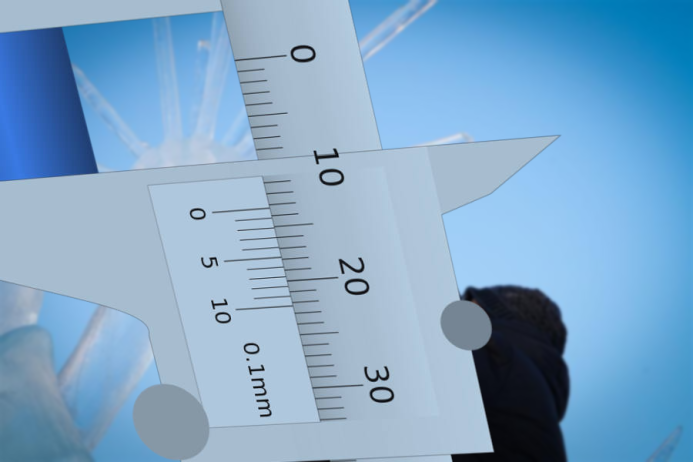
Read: 13.3,mm
